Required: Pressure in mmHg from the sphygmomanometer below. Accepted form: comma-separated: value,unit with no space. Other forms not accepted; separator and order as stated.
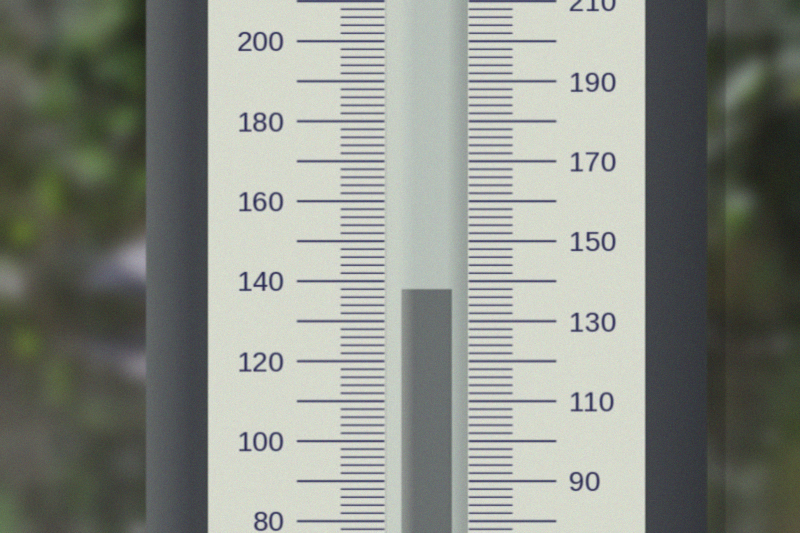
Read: 138,mmHg
